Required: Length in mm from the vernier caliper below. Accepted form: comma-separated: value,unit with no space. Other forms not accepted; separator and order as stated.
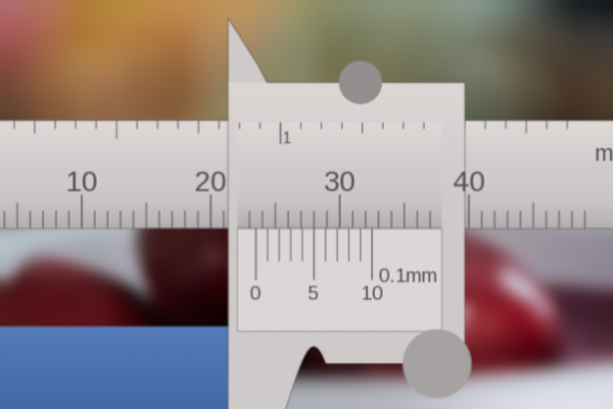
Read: 23.5,mm
